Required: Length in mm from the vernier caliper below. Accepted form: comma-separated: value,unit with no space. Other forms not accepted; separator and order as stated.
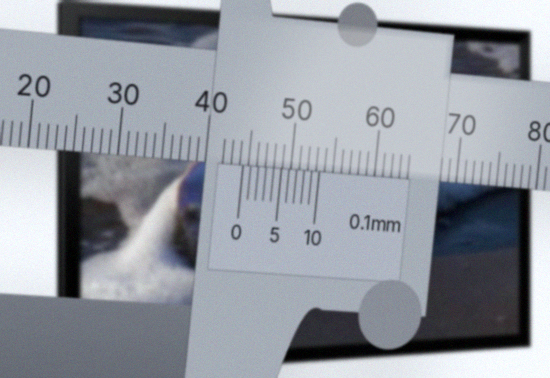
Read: 44.4,mm
